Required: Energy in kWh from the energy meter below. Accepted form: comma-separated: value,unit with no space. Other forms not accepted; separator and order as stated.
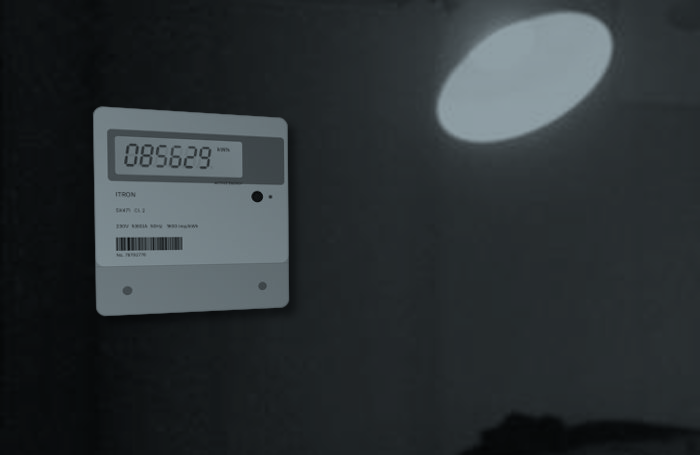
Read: 85629,kWh
